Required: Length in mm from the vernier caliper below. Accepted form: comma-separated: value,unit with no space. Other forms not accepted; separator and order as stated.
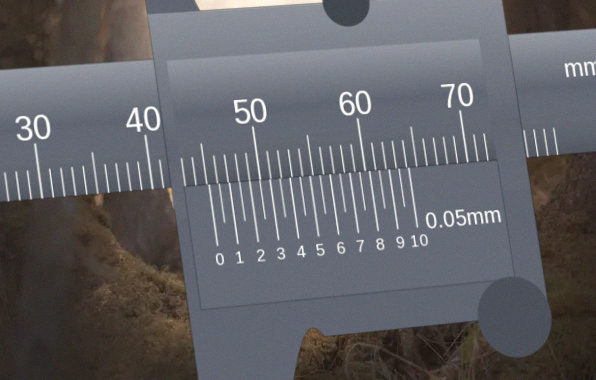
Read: 45.2,mm
